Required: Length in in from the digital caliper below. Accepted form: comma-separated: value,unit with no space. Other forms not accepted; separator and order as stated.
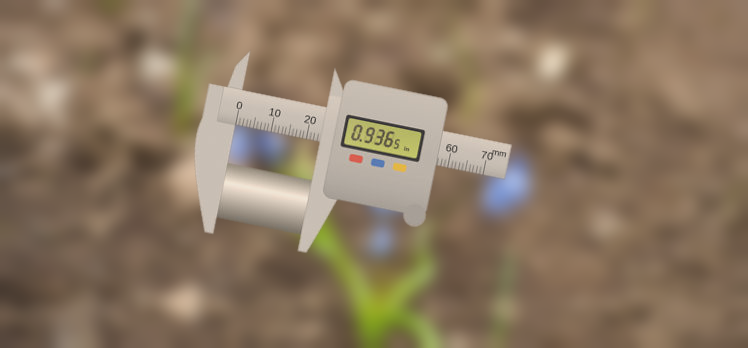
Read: 0.9365,in
